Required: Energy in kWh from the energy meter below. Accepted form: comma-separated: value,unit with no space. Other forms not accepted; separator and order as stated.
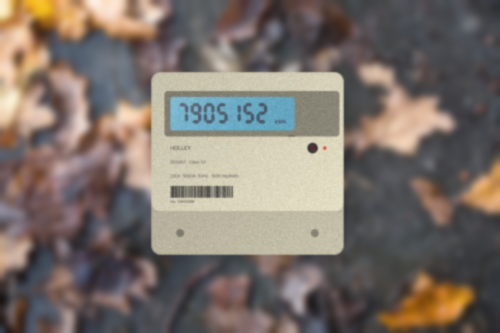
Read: 7905152,kWh
